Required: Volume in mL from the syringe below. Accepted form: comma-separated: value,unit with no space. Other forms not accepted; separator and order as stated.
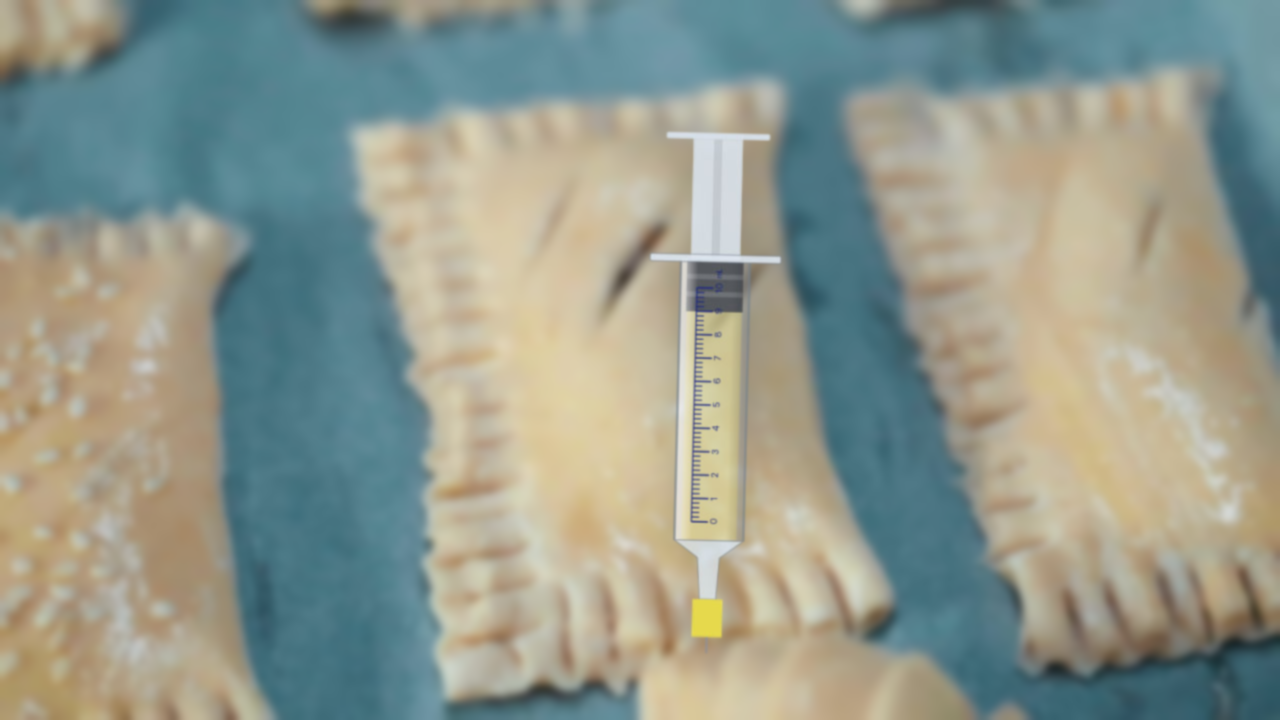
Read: 9,mL
